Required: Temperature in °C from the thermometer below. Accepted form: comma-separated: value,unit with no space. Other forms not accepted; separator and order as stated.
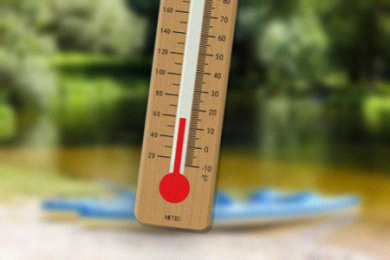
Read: 15,°C
